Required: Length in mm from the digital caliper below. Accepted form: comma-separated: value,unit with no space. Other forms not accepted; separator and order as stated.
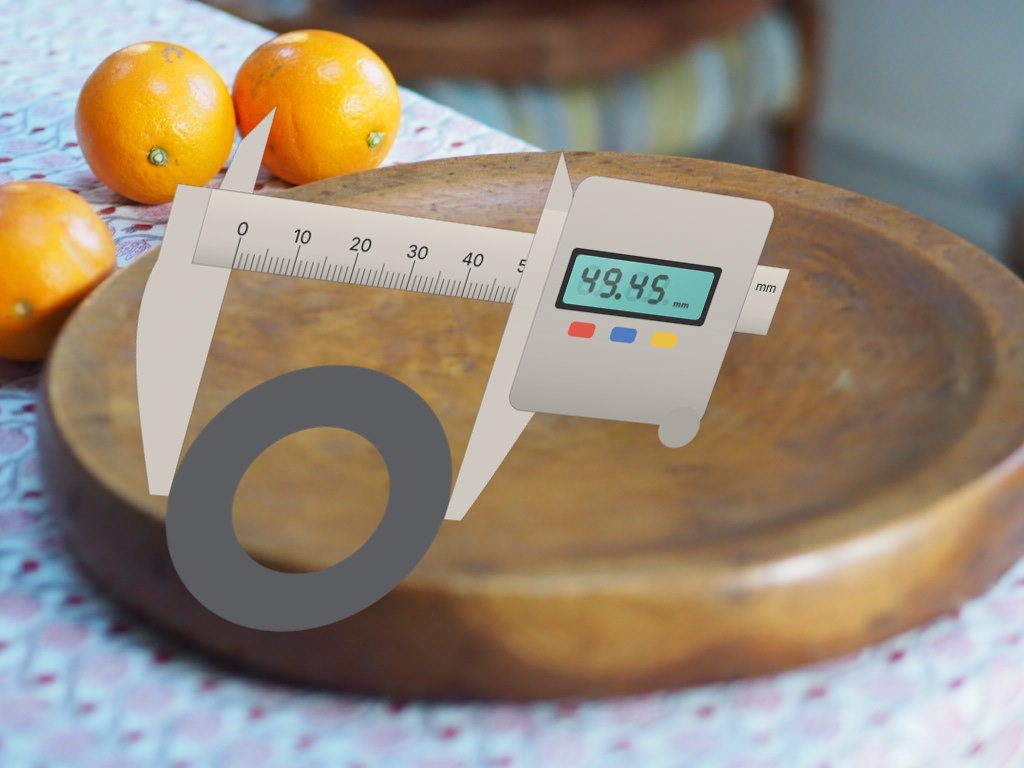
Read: 49.45,mm
